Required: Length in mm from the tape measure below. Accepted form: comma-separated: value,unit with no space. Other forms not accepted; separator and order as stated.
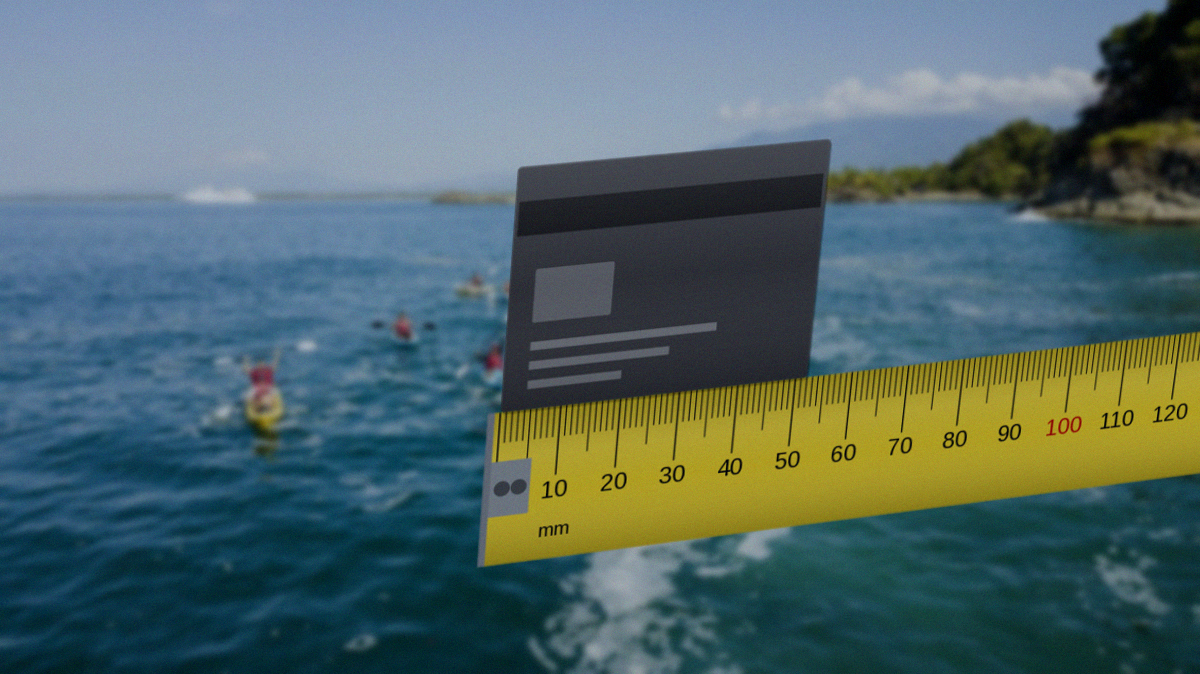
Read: 52,mm
